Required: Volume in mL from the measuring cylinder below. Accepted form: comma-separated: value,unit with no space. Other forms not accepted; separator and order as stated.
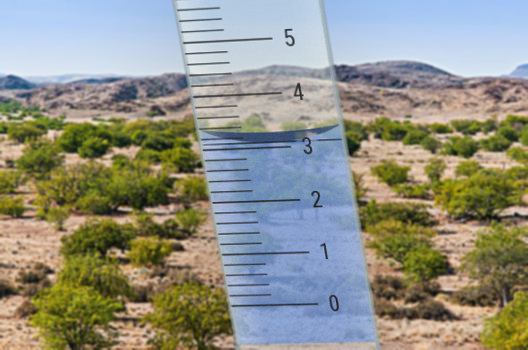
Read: 3.1,mL
